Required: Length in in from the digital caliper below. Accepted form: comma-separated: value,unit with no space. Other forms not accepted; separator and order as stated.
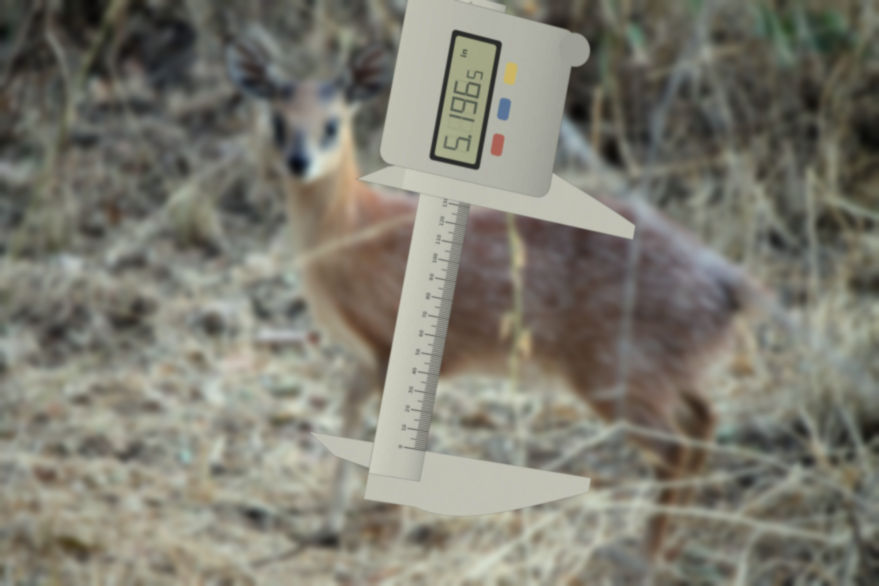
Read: 5.1965,in
